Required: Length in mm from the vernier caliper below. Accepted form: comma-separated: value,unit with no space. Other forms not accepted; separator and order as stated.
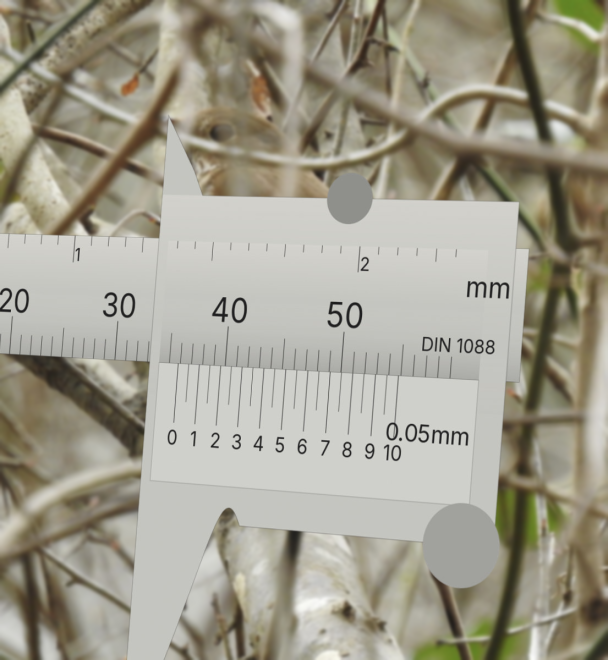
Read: 35.8,mm
